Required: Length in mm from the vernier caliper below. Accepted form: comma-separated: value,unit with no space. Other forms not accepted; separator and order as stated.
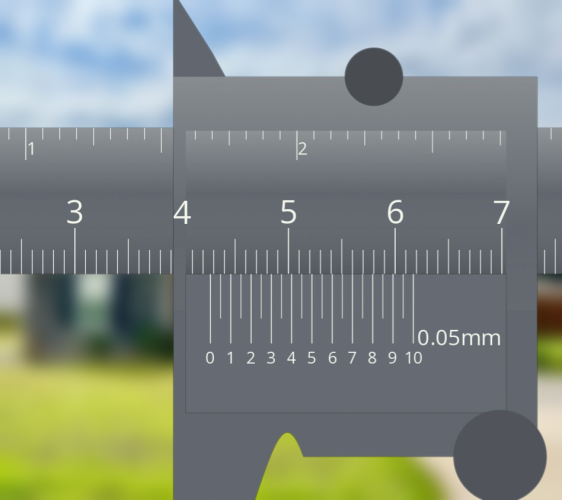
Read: 42.7,mm
